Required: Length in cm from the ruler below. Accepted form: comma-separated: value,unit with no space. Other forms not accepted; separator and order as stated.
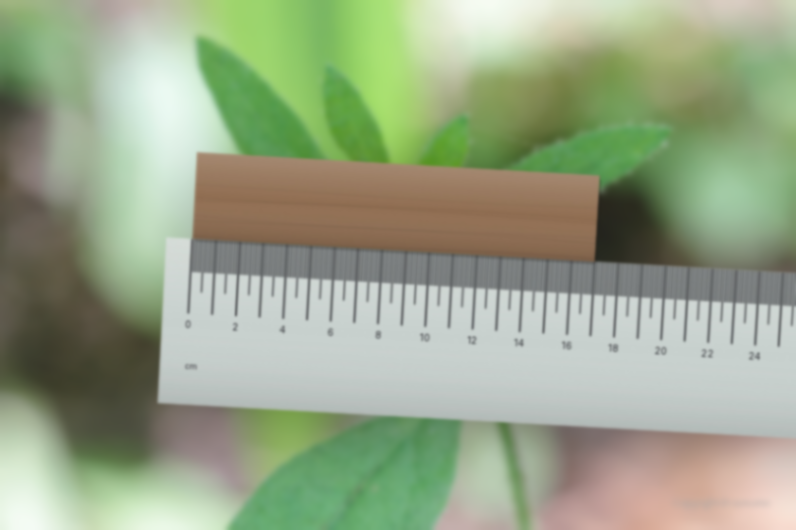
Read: 17,cm
